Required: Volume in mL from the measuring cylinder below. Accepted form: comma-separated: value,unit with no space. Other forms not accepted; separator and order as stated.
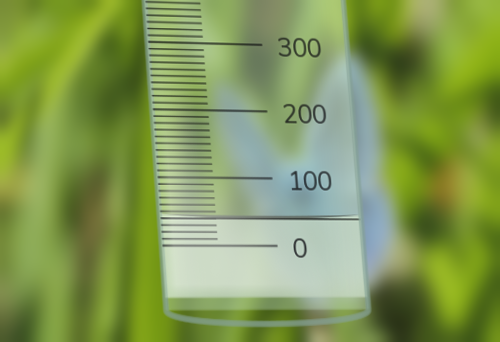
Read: 40,mL
